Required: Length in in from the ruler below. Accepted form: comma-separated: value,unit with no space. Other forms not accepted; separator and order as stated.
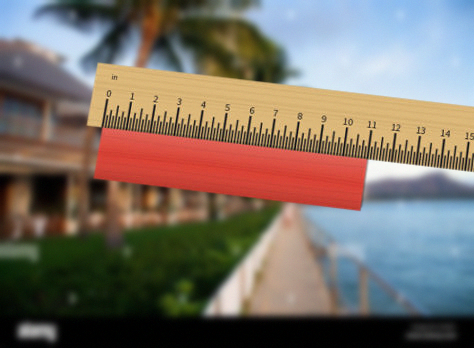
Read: 11,in
